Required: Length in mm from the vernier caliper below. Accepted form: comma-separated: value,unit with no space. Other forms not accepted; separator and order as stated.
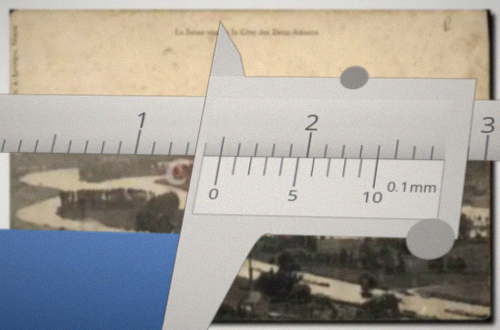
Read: 15.0,mm
